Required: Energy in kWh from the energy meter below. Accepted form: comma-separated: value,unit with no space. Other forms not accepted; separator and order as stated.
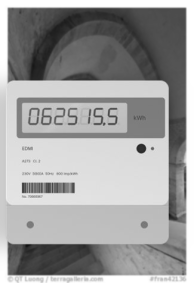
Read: 62515.5,kWh
